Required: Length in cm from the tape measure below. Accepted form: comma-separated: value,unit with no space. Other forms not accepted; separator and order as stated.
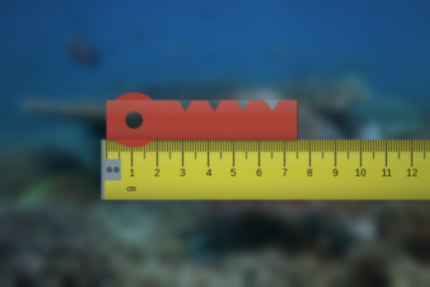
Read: 7.5,cm
